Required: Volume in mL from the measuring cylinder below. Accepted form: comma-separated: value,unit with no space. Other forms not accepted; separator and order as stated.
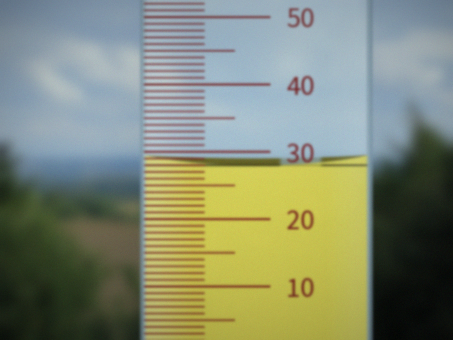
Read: 28,mL
